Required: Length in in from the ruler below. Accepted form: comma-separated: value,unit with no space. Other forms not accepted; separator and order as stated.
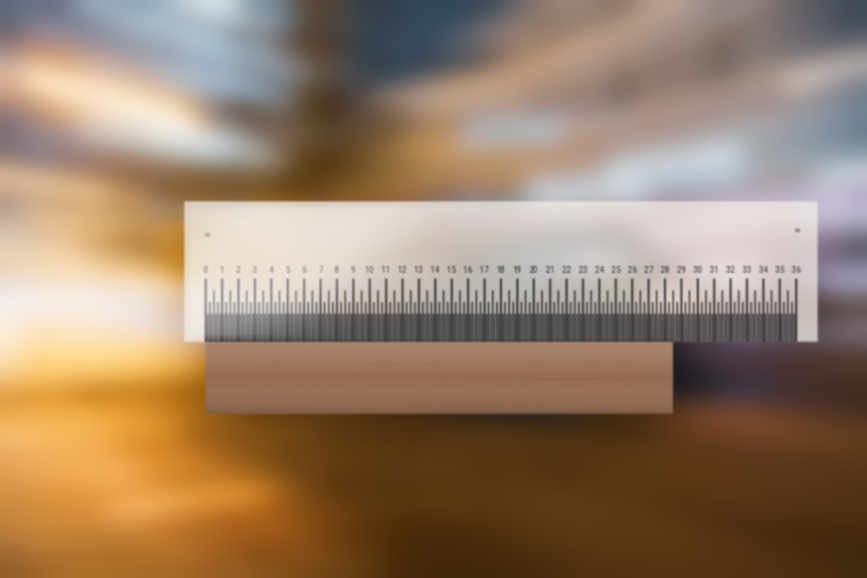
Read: 28.5,in
